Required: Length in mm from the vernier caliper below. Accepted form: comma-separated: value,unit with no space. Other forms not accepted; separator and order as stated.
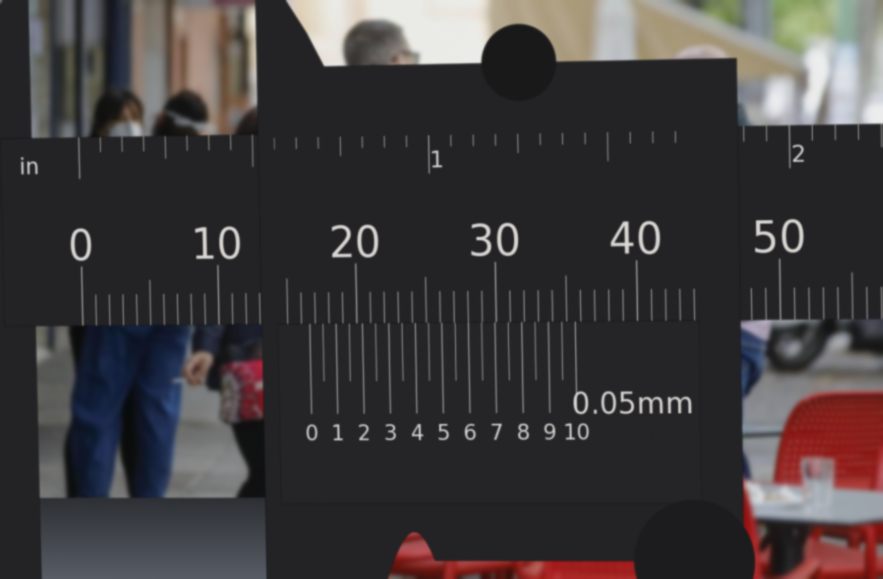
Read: 16.6,mm
